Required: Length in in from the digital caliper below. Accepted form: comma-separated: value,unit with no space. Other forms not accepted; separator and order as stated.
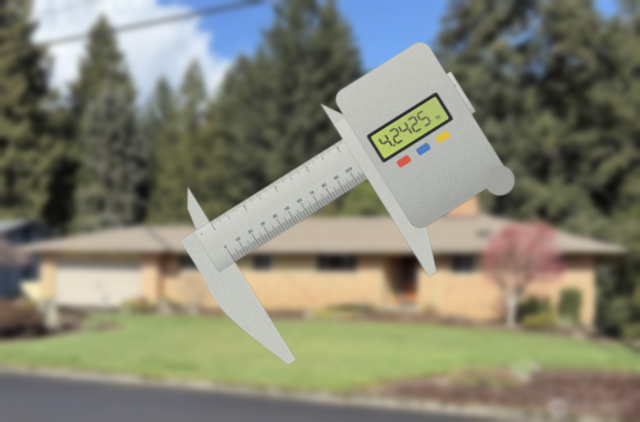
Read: 4.2425,in
